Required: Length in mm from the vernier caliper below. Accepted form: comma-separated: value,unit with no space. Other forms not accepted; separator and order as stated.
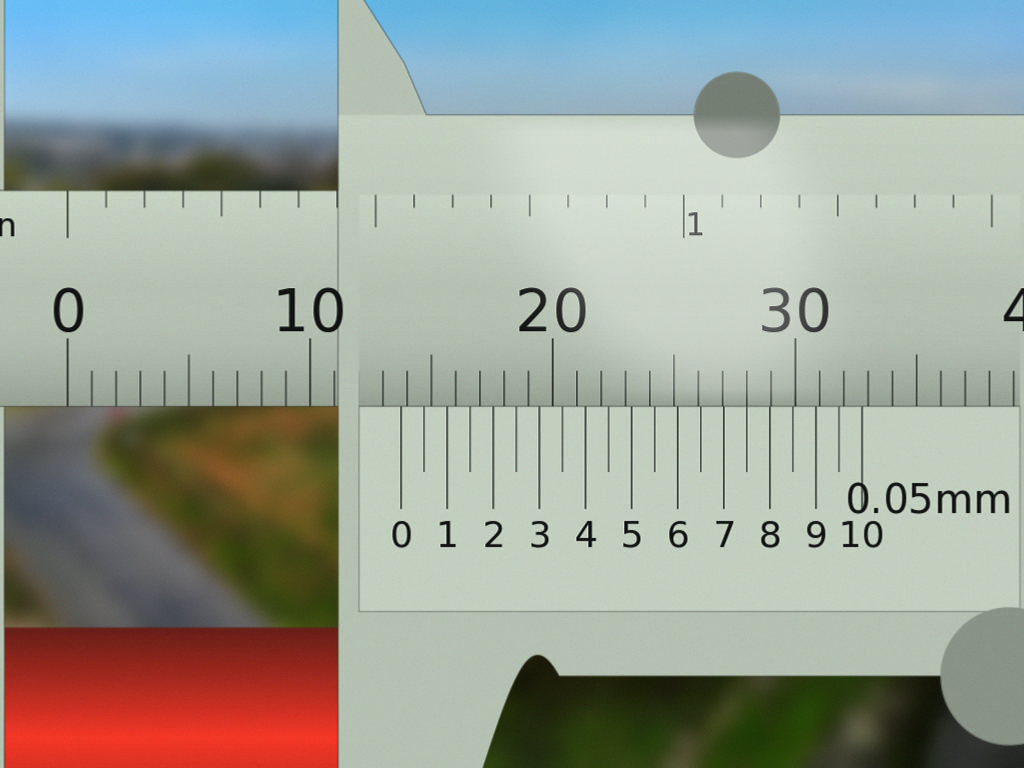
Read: 13.75,mm
